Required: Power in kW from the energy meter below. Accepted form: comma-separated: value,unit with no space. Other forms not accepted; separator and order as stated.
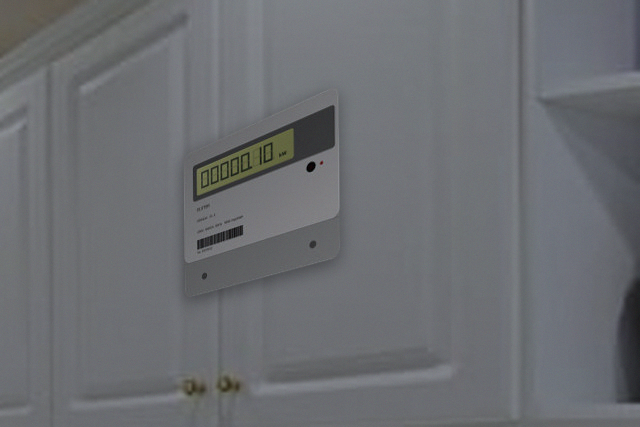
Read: 0.10,kW
